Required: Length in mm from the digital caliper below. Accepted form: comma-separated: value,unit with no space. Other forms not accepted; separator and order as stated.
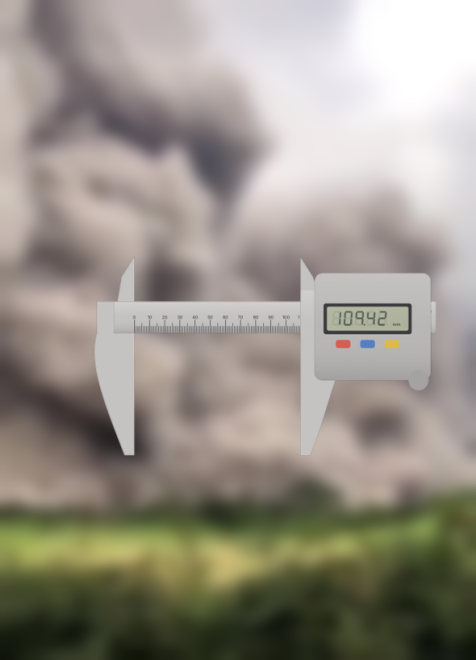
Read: 109.42,mm
